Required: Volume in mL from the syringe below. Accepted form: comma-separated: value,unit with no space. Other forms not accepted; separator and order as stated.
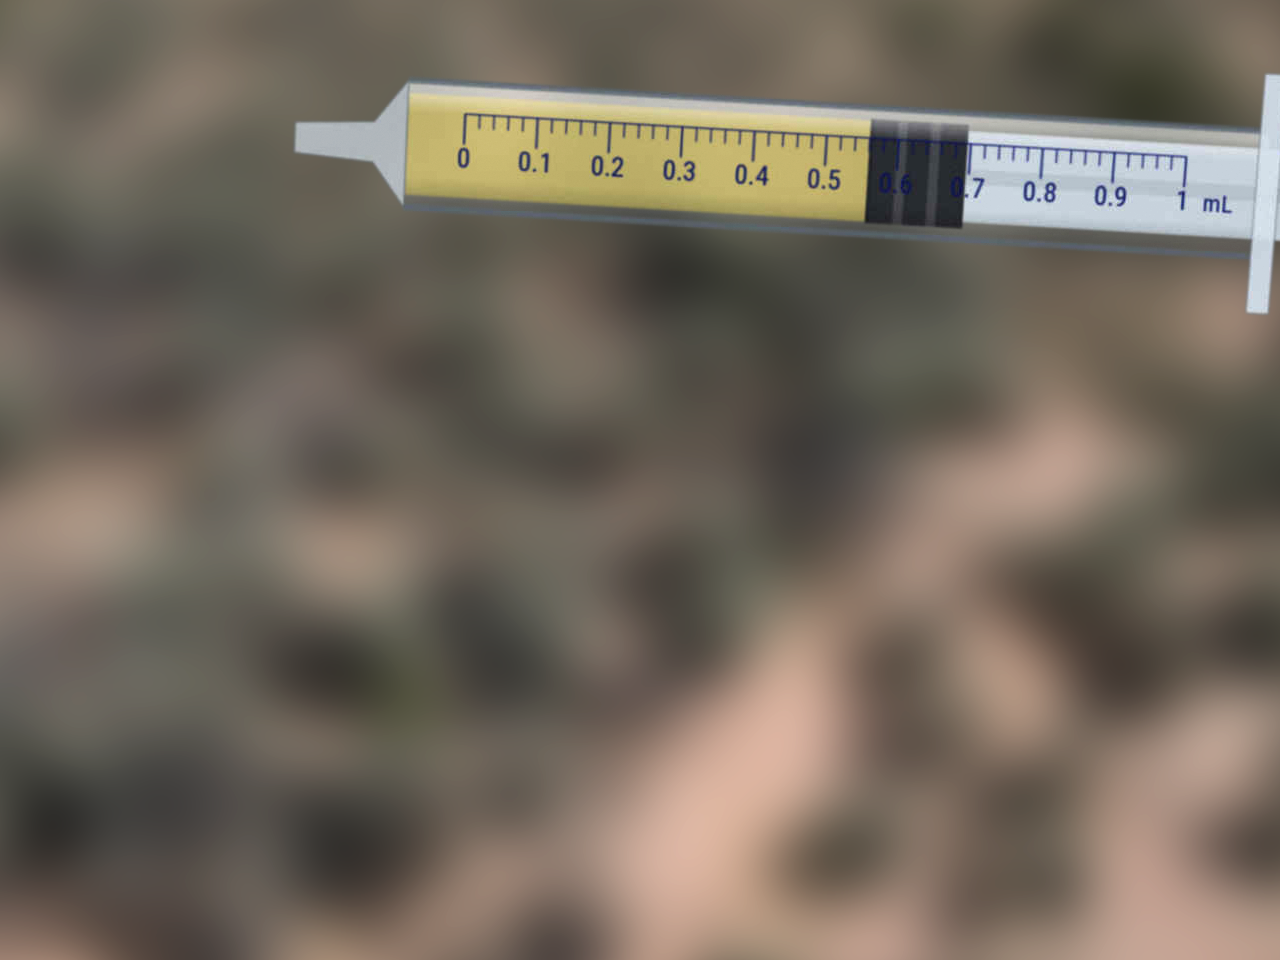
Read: 0.56,mL
